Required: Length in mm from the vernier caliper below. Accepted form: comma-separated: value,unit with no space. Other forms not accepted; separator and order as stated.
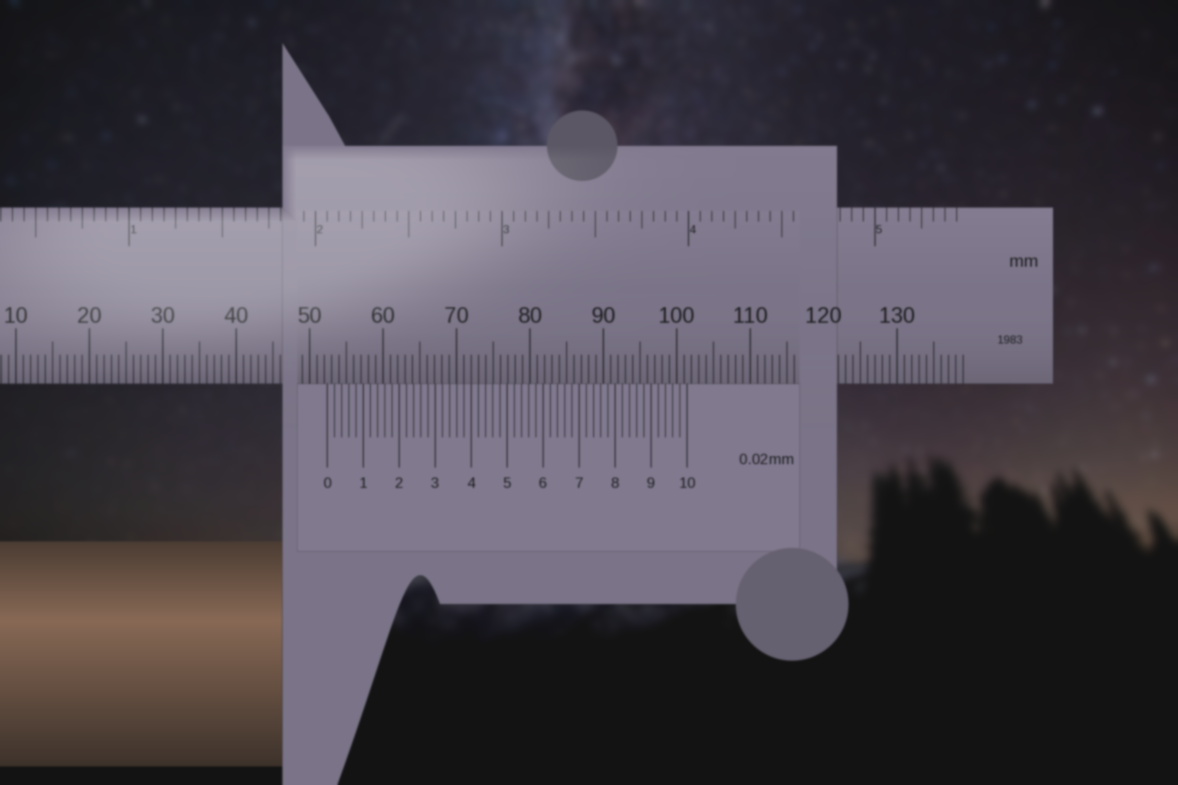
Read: 52.4,mm
